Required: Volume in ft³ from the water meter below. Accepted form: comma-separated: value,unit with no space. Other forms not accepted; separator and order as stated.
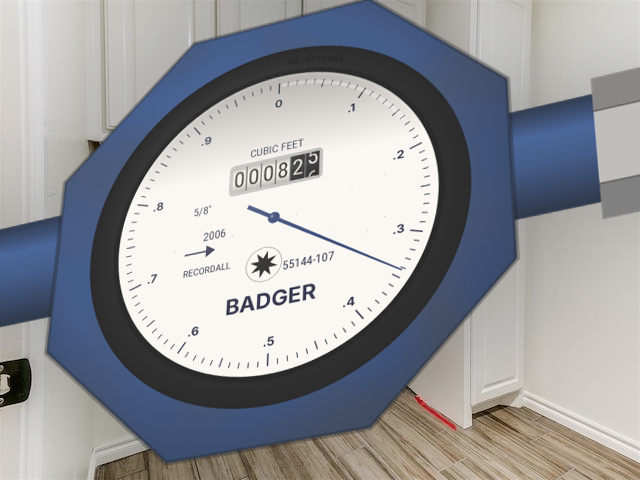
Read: 825.34,ft³
